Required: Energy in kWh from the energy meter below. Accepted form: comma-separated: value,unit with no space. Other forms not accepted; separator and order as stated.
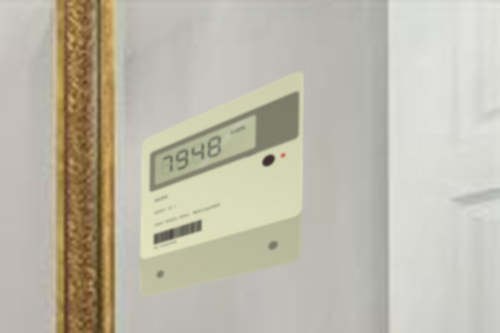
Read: 7948,kWh
